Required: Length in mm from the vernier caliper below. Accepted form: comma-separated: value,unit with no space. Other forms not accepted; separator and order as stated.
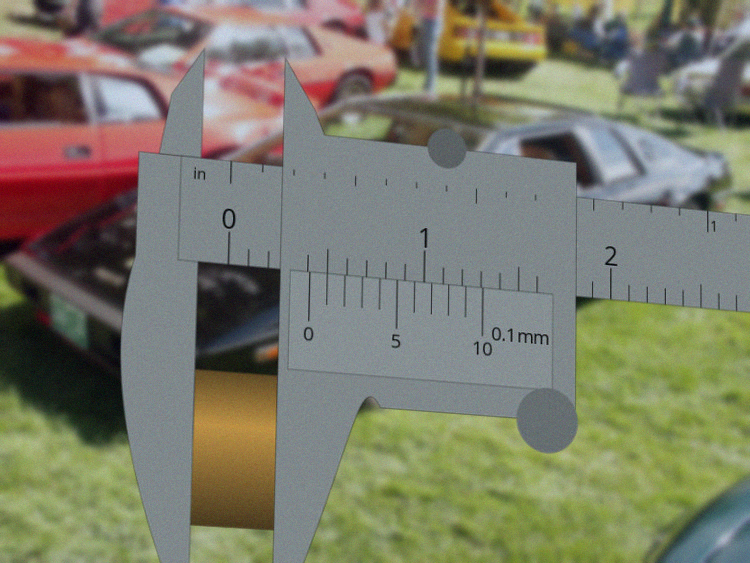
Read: 4.1,mm
